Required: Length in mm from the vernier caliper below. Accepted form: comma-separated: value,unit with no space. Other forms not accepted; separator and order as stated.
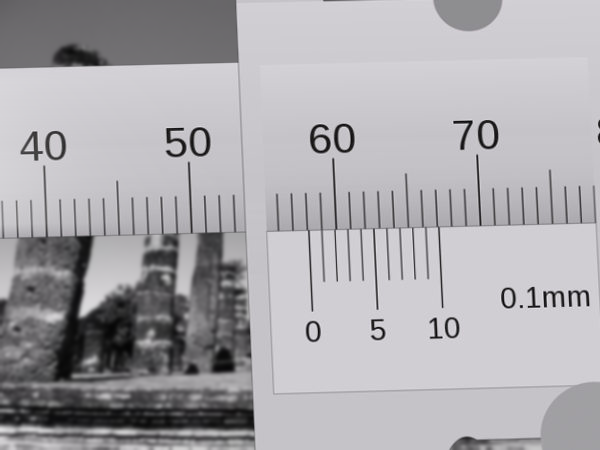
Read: 58.1,mm
